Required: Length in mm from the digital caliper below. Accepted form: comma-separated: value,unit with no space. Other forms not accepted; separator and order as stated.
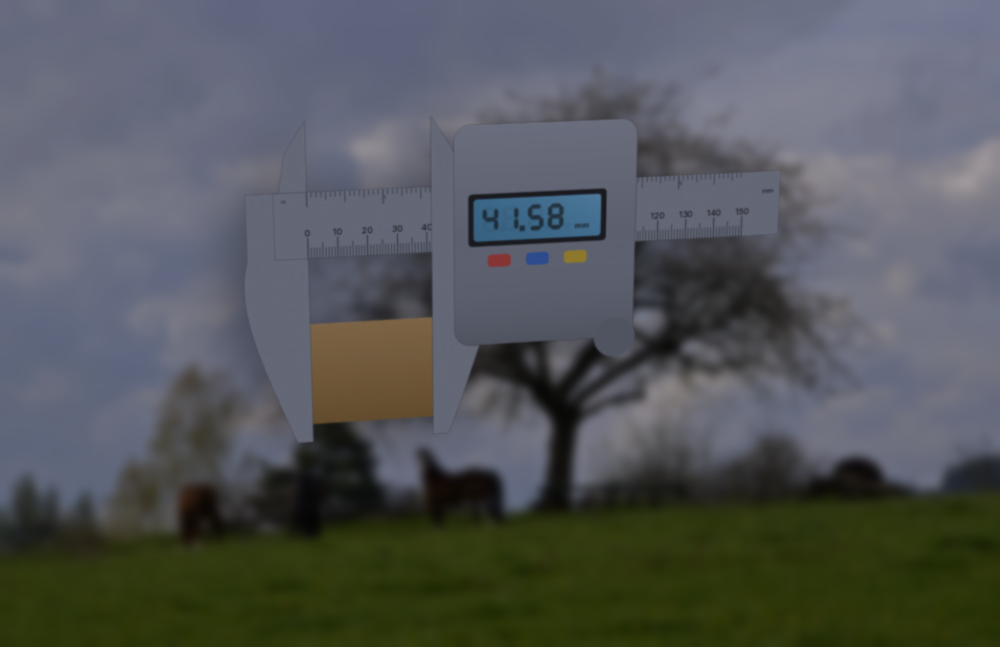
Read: 41.58,mm
